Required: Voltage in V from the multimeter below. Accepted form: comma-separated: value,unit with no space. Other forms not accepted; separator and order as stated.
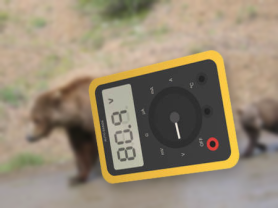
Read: 80.9,V
